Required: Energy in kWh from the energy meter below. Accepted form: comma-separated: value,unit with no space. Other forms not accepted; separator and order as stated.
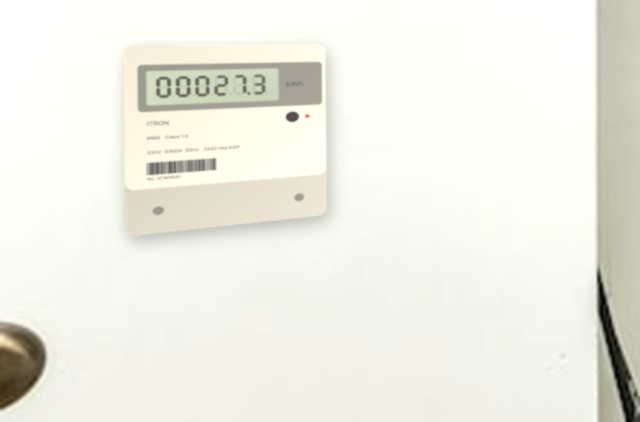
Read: 27.3,kWh
